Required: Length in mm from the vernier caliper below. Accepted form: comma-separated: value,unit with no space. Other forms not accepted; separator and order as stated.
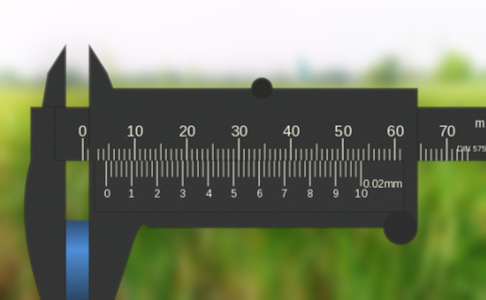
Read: 4.5,mm
